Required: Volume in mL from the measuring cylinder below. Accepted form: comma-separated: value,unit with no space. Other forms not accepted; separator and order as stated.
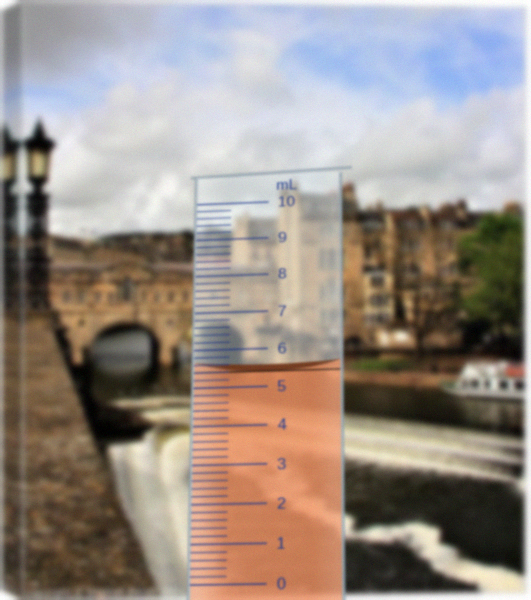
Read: 5.4,mL
